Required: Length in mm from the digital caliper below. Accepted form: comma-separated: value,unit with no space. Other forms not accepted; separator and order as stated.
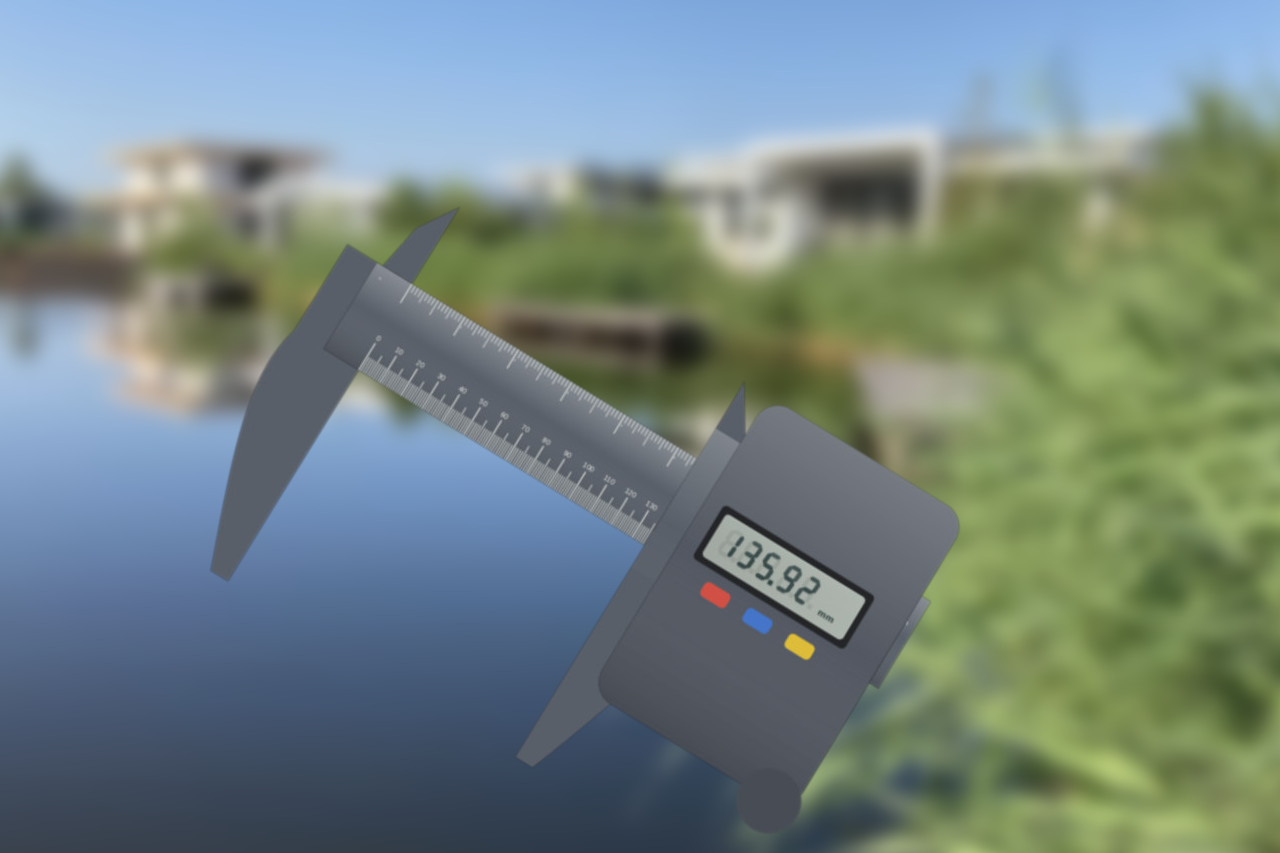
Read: 135.92,mm
